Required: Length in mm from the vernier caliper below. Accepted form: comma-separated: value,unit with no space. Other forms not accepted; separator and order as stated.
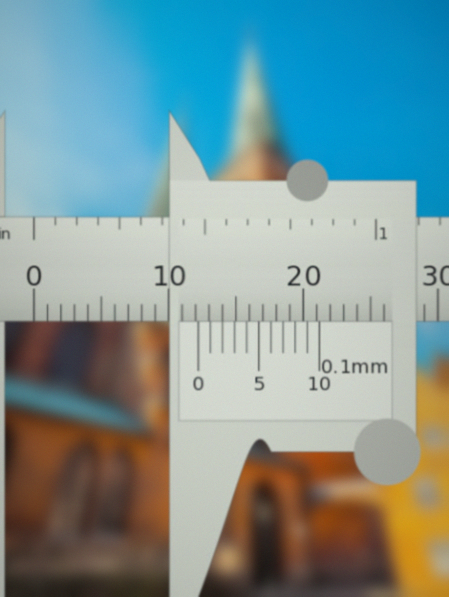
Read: 12.2,mm
